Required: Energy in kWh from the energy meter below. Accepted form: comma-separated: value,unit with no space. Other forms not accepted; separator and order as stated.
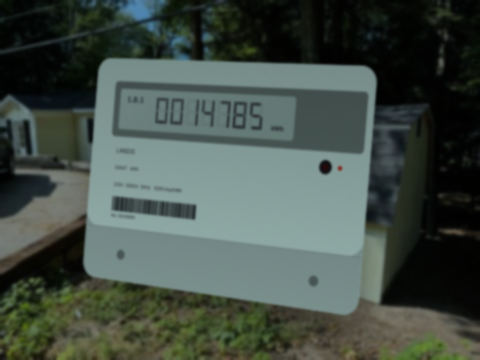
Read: 14785,kWh
